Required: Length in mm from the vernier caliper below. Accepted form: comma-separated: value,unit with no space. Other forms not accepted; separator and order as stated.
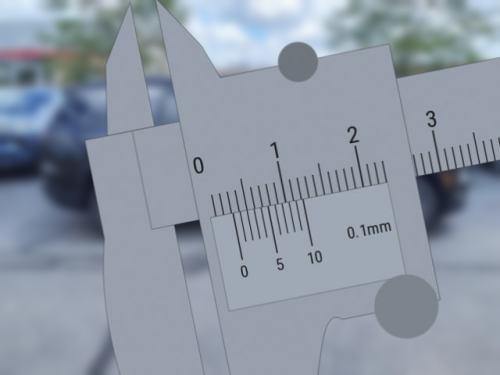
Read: 3.2,mm
